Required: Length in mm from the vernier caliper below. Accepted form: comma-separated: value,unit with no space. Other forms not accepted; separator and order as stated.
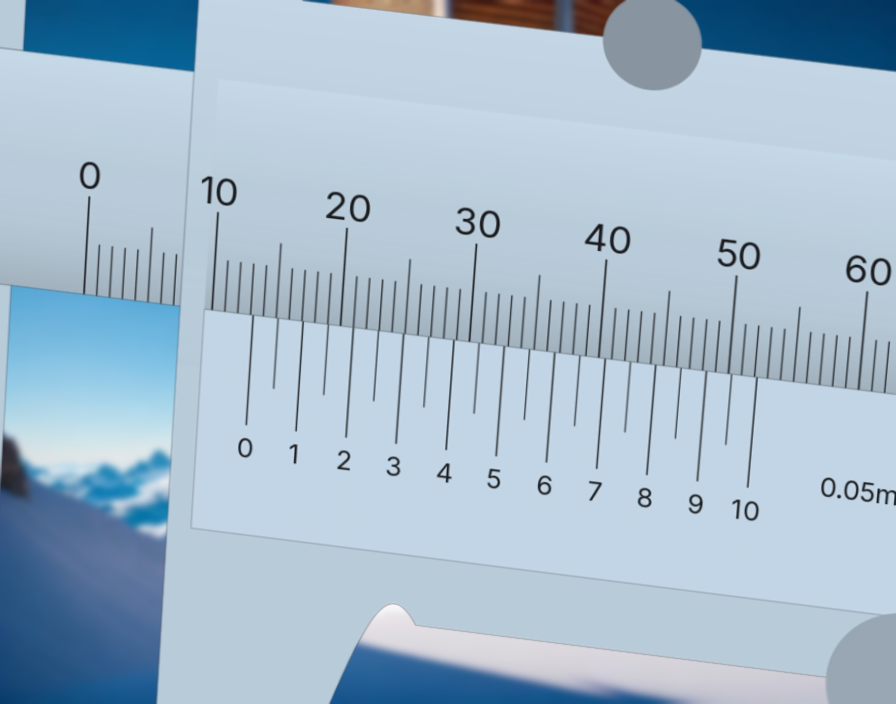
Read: 13.2,mm
